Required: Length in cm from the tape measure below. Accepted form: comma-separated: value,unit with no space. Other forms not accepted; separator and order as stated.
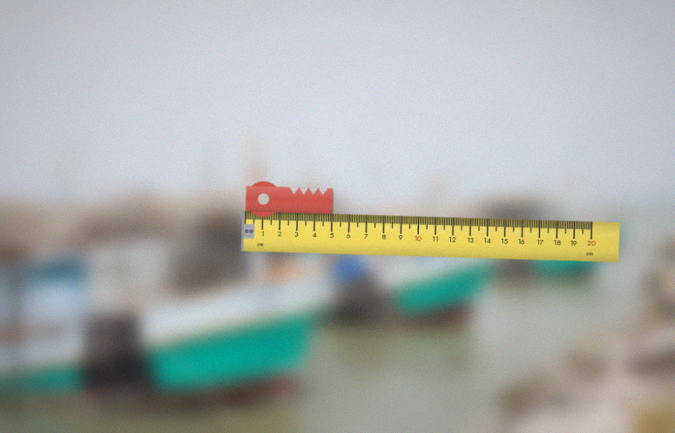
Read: 5,cm
